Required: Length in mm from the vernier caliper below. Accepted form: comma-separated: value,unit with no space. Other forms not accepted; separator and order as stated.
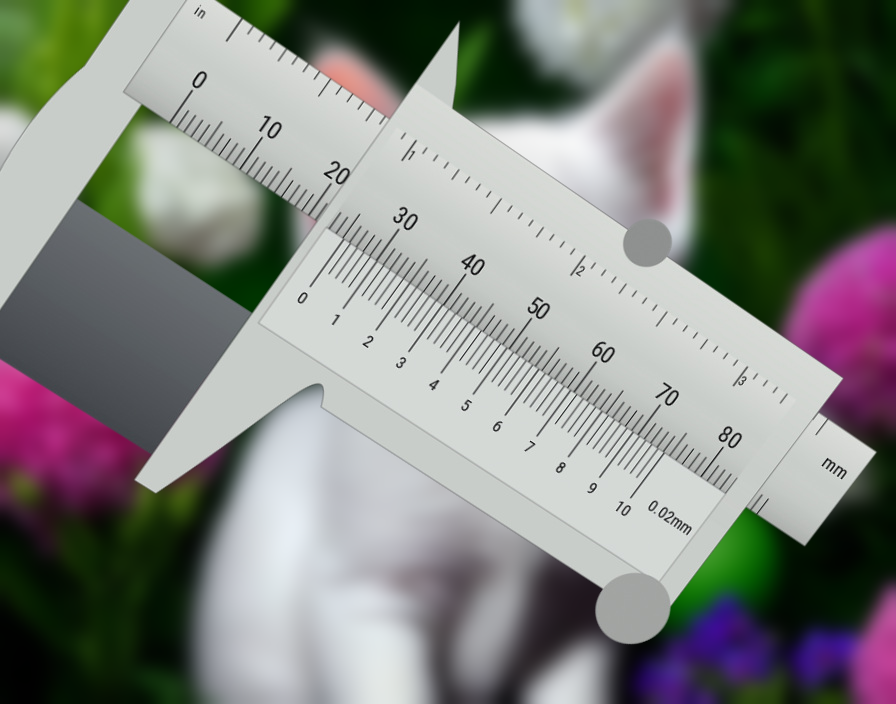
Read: 25.2,mm
